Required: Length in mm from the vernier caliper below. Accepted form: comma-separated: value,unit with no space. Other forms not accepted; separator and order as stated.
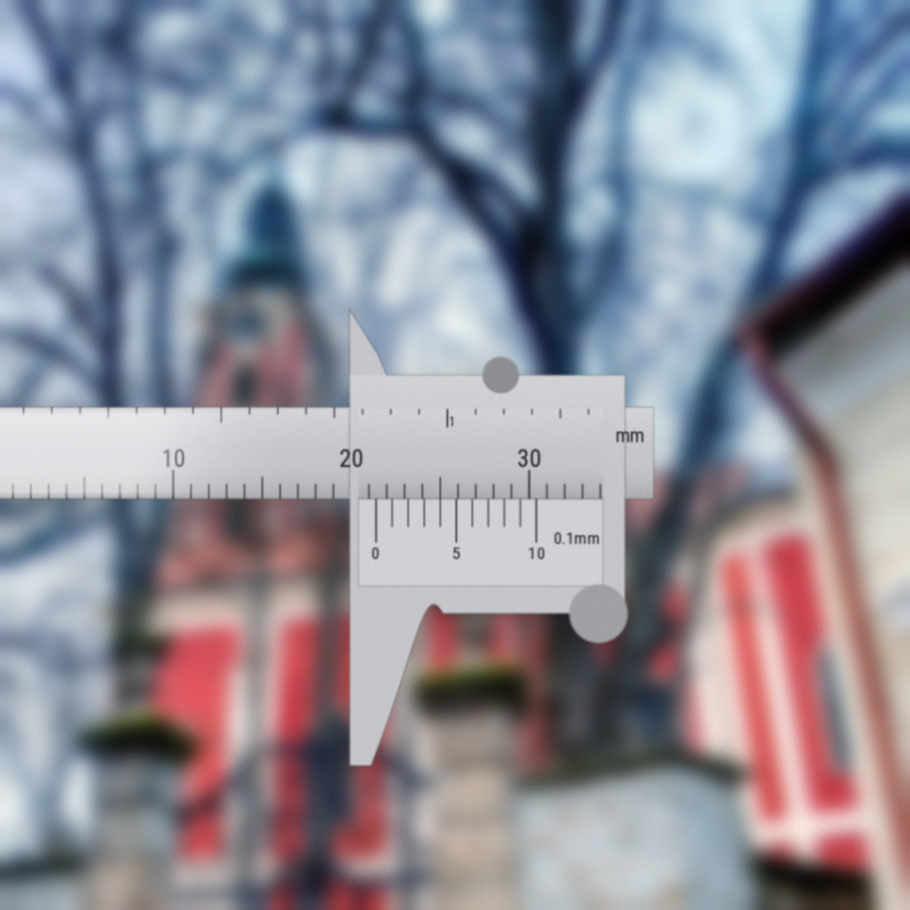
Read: 21.4,mm
